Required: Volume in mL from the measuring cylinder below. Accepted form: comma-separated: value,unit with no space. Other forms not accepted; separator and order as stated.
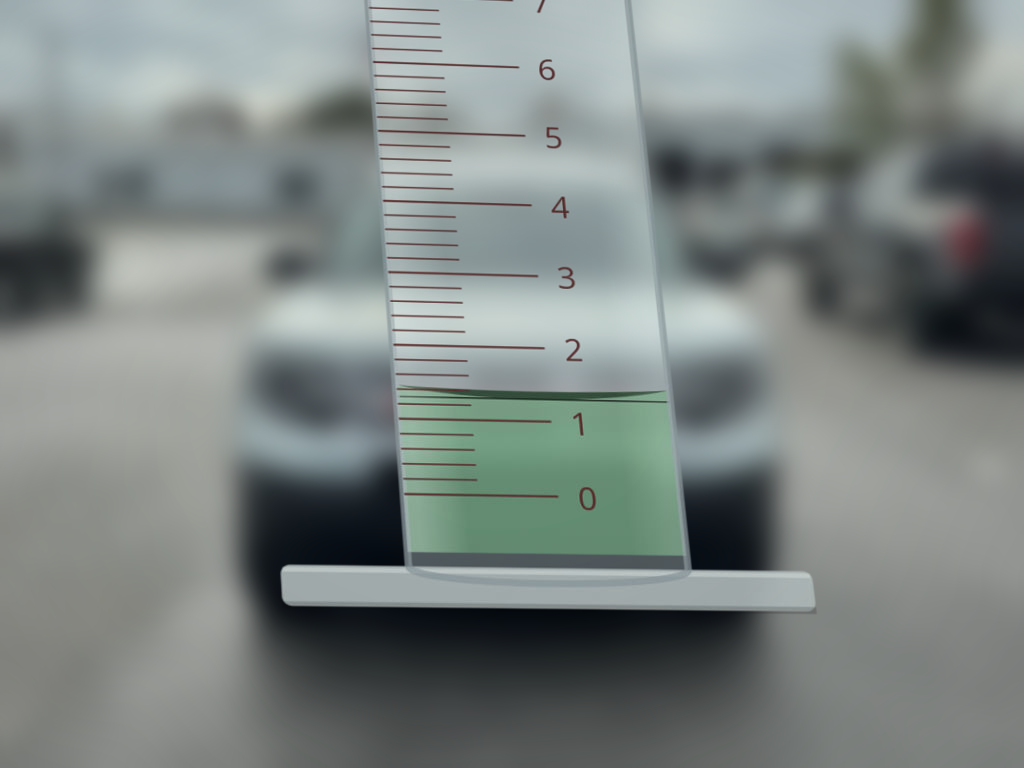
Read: 1.3,mL
